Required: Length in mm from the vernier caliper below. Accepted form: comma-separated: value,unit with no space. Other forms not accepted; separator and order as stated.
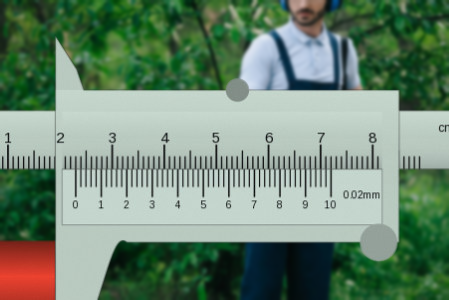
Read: 23.0,mm
